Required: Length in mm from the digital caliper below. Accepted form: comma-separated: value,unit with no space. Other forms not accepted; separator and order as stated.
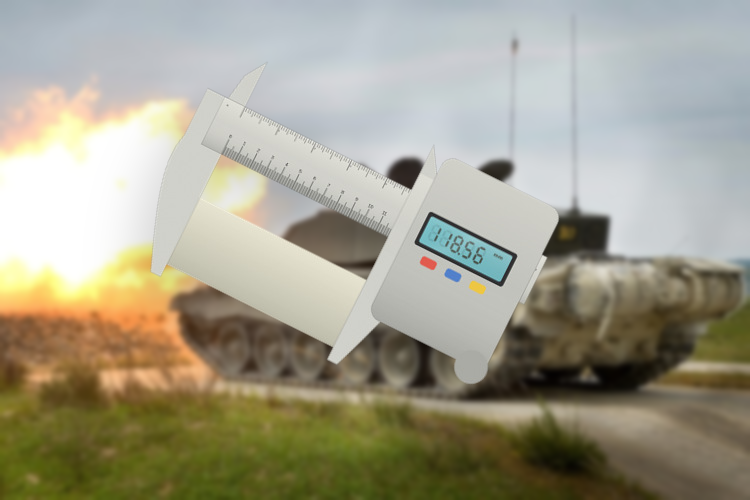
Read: 118.56,mm
